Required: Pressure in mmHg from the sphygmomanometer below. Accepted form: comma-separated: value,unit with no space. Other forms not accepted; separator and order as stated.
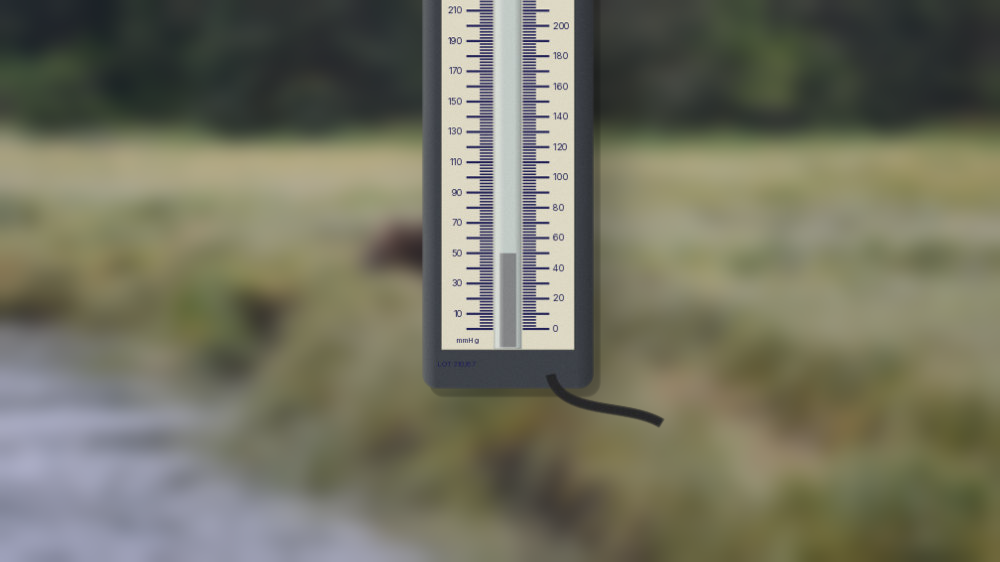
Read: 50,mmHg
